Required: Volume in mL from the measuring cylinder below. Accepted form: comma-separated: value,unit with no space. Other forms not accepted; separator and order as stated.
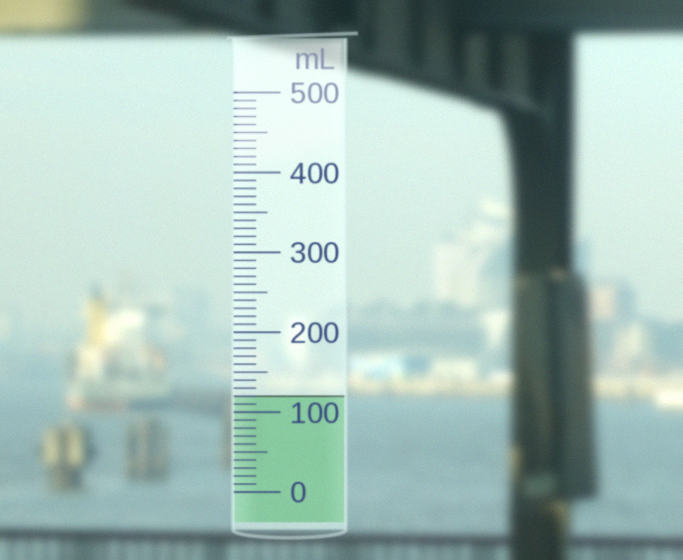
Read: 120,mL
